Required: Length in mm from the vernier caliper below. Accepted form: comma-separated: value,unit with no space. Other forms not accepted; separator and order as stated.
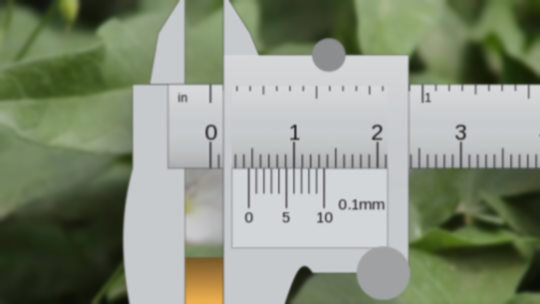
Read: 4.6,mm
